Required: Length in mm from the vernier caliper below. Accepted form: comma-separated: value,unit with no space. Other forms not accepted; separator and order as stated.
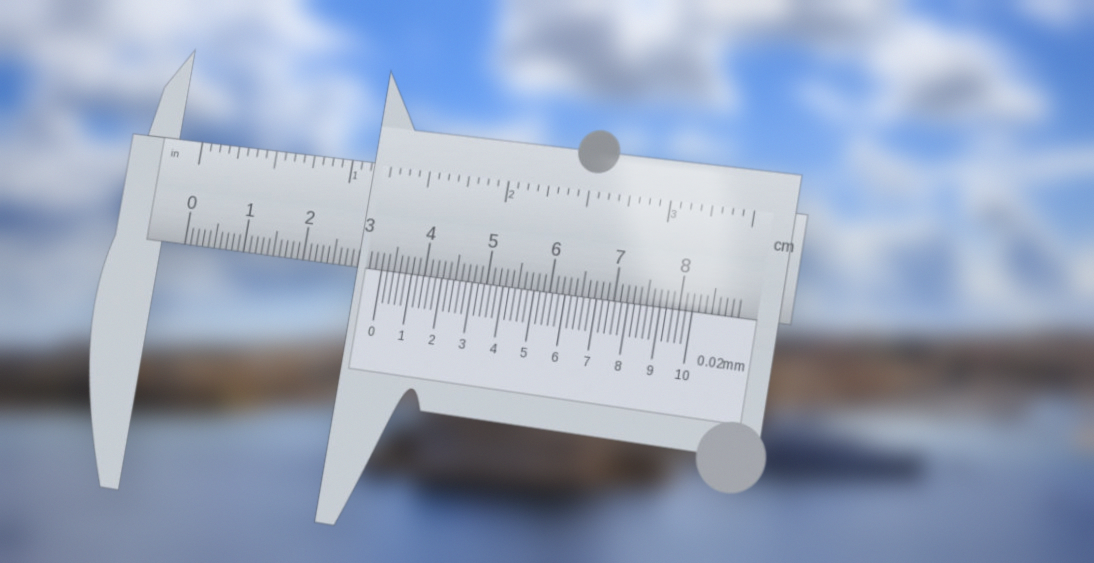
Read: 33.0,mm
